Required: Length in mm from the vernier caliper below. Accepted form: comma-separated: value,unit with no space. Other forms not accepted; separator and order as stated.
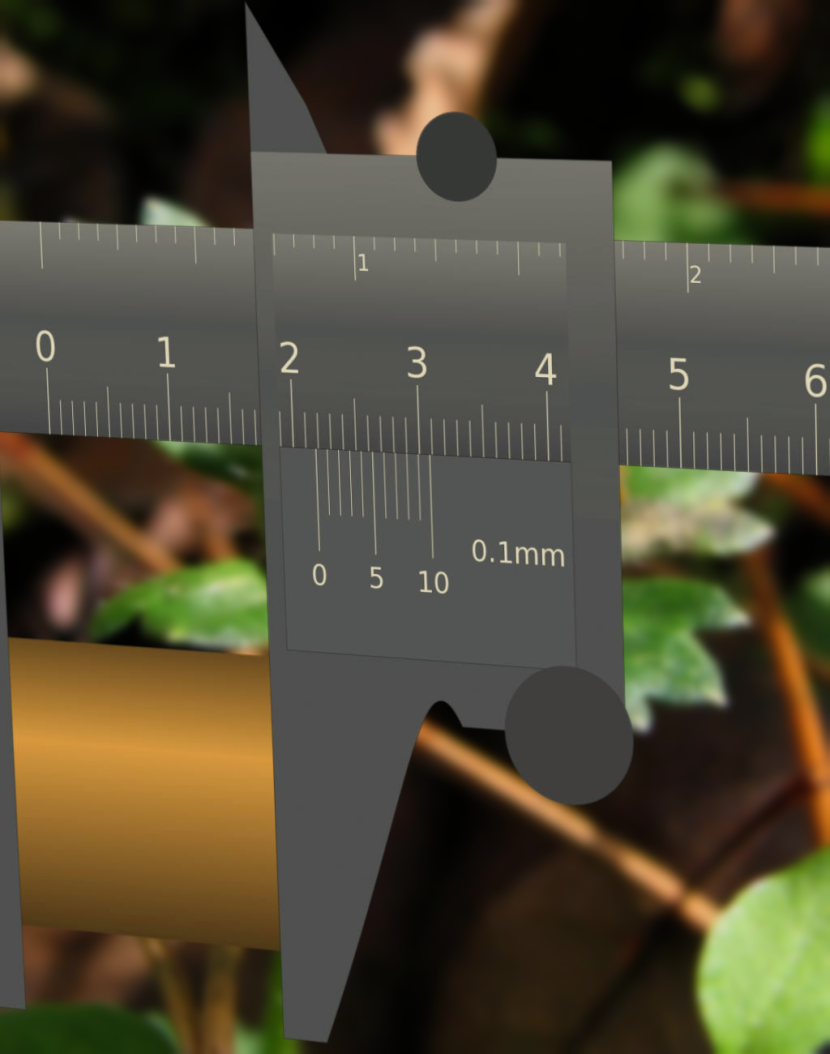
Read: 21.8,mm
